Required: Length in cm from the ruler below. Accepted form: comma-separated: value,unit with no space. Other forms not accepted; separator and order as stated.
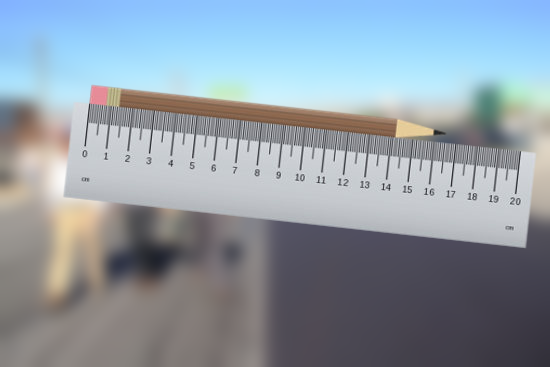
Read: 16.5,cm
